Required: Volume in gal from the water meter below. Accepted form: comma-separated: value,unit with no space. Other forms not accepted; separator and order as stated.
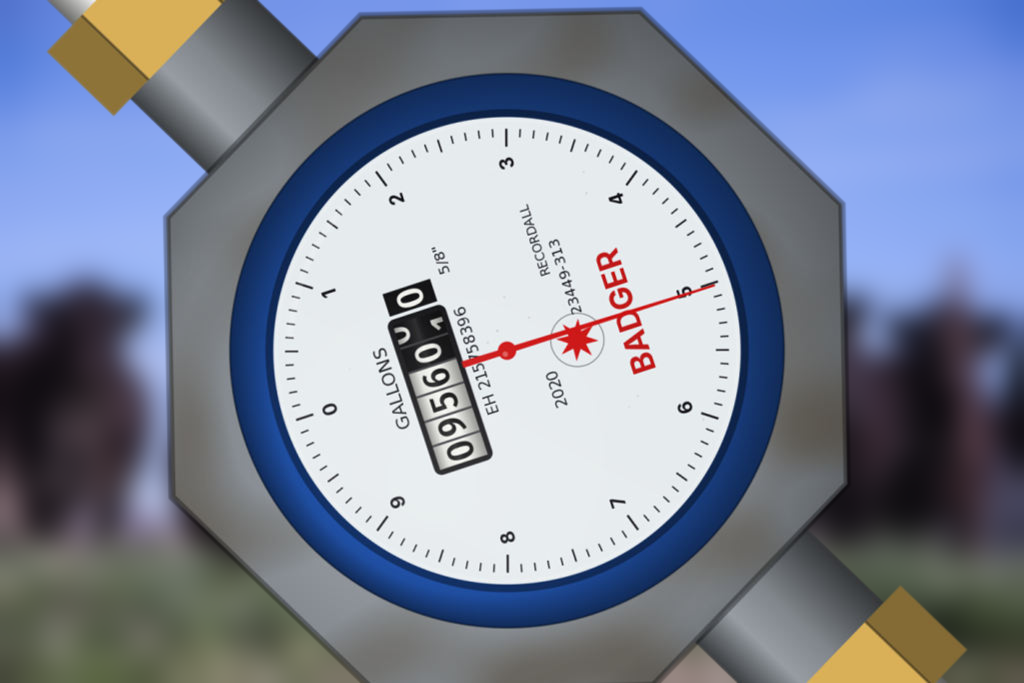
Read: 956005.0,gal
